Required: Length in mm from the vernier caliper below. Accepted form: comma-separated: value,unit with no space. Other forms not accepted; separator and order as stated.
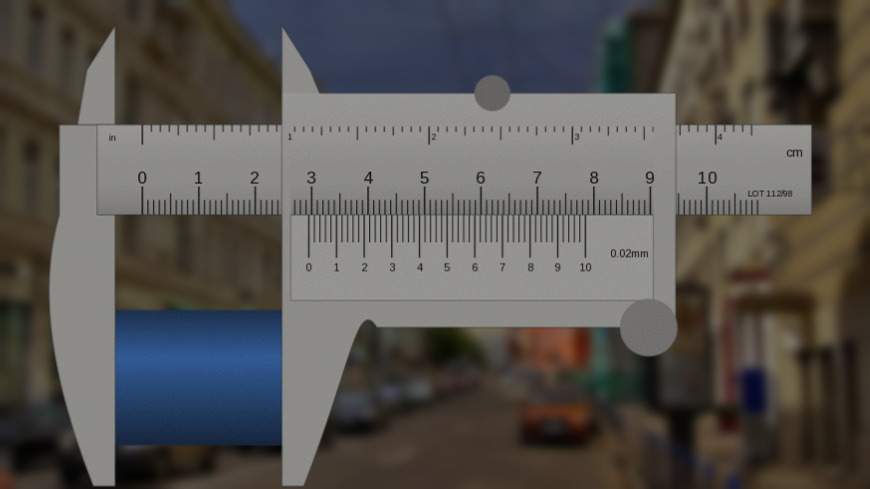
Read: 29.5,mm
